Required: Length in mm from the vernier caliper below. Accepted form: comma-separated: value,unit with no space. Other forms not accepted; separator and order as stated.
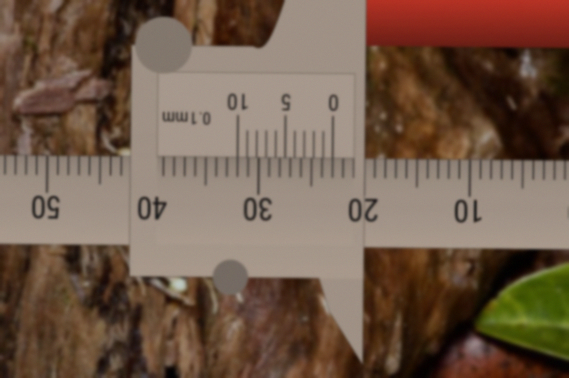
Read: 23.0,mm
